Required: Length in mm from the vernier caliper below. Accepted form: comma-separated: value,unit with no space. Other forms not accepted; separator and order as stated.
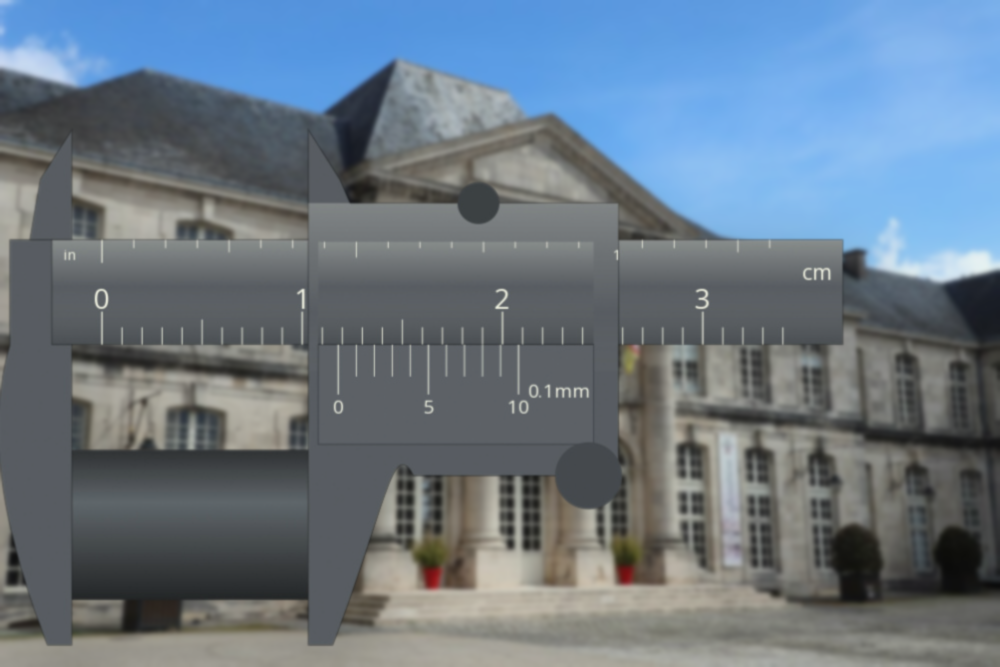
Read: 11.8,mm
